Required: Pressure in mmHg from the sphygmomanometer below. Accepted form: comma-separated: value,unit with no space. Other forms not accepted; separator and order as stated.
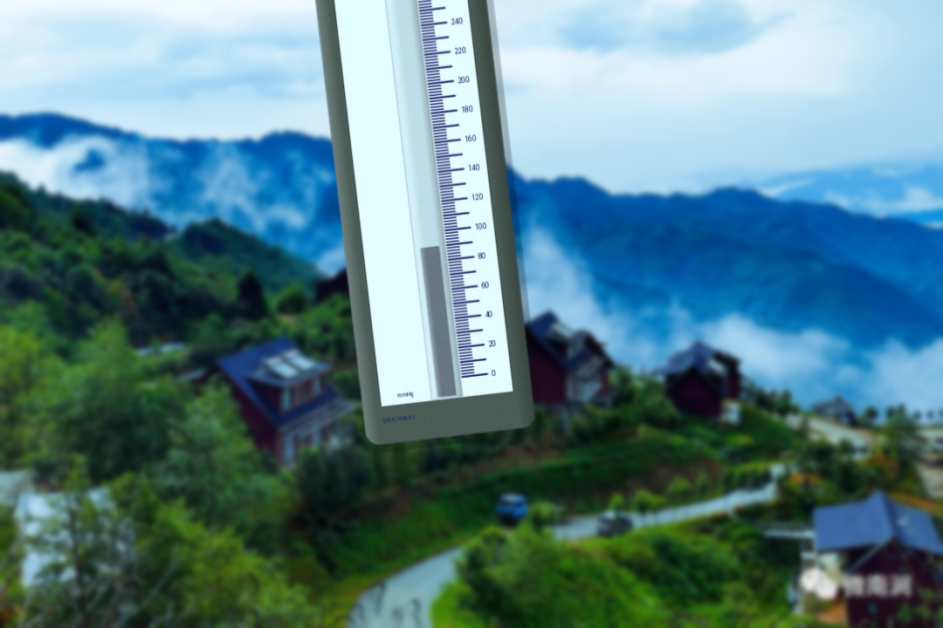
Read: 90,mmHg
